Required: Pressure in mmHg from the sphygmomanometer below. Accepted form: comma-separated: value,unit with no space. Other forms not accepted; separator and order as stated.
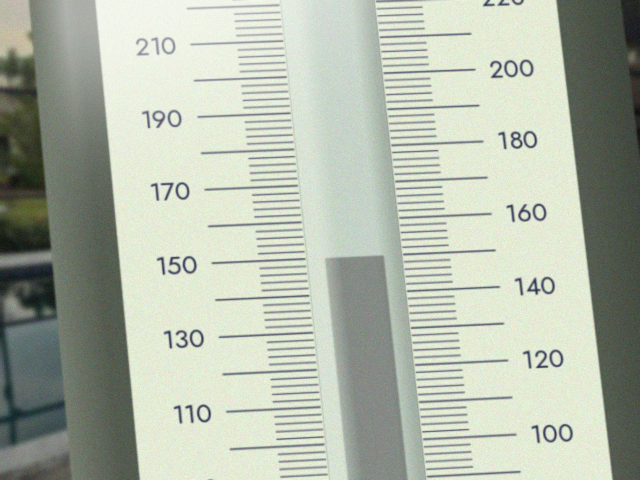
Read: 150,mmHg
